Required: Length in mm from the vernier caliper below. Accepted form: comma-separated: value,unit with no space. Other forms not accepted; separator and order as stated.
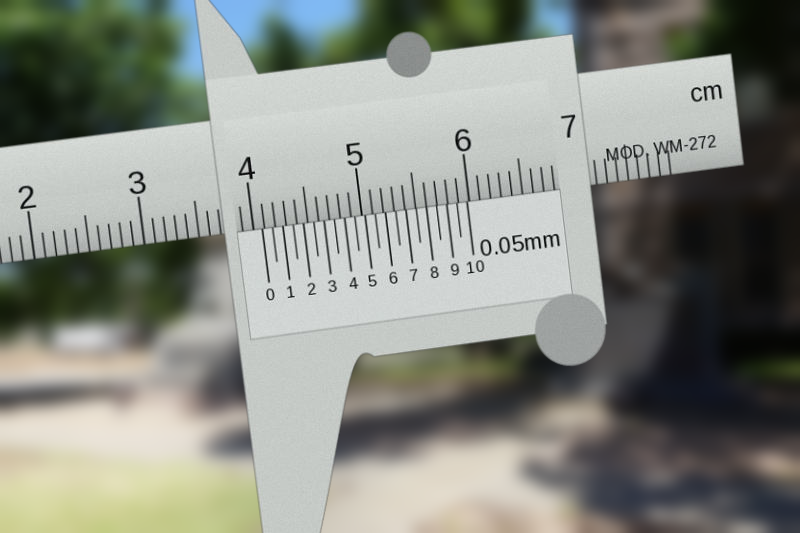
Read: 40.8,mm
